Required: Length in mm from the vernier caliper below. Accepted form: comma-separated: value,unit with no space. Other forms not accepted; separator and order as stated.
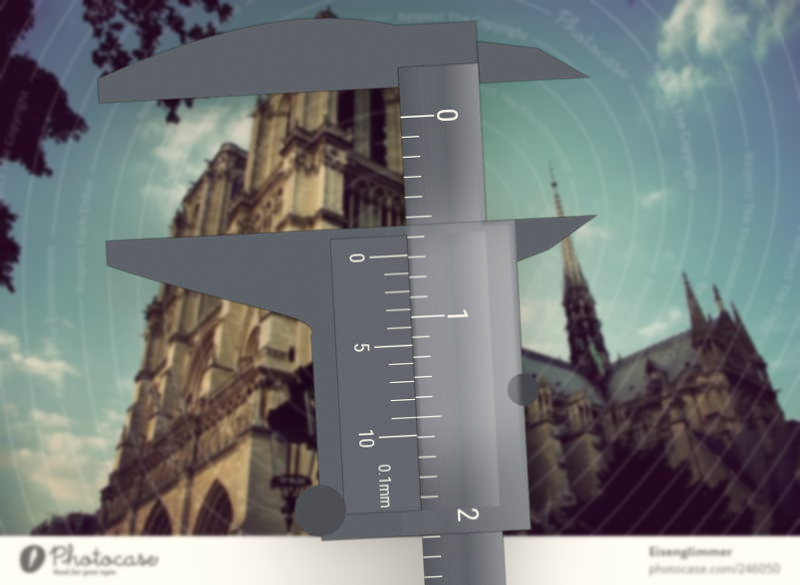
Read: 6.9,mm
